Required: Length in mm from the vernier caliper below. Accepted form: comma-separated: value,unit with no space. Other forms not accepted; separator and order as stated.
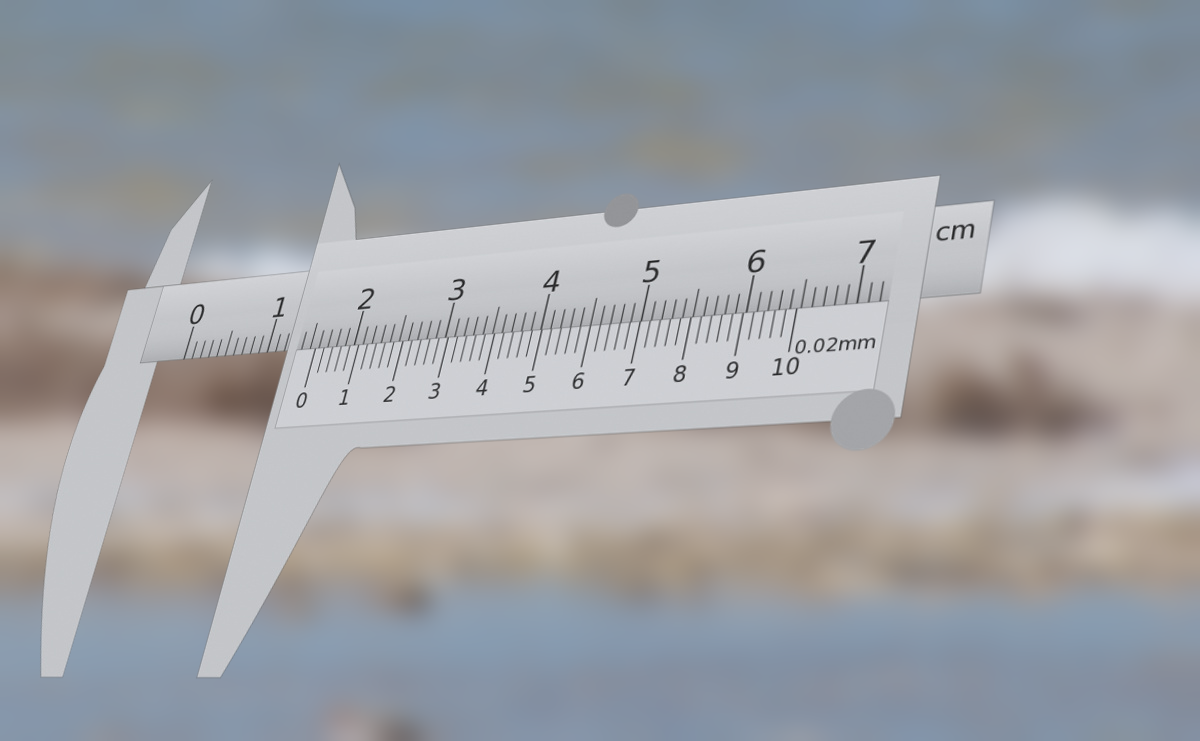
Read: 15.6,mm
